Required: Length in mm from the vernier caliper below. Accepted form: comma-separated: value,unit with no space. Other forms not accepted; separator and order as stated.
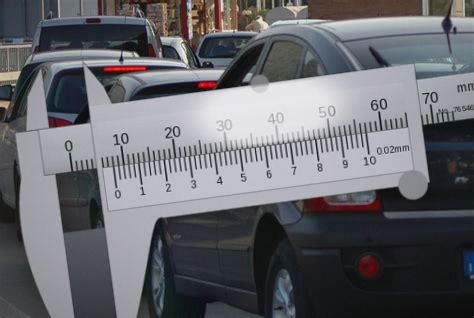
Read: 8.0,mm
